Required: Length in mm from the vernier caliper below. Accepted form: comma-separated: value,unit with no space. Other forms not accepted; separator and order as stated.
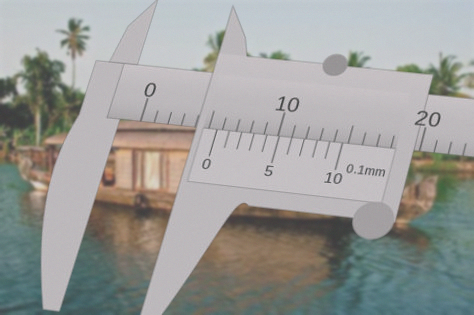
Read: 5.6,mm
